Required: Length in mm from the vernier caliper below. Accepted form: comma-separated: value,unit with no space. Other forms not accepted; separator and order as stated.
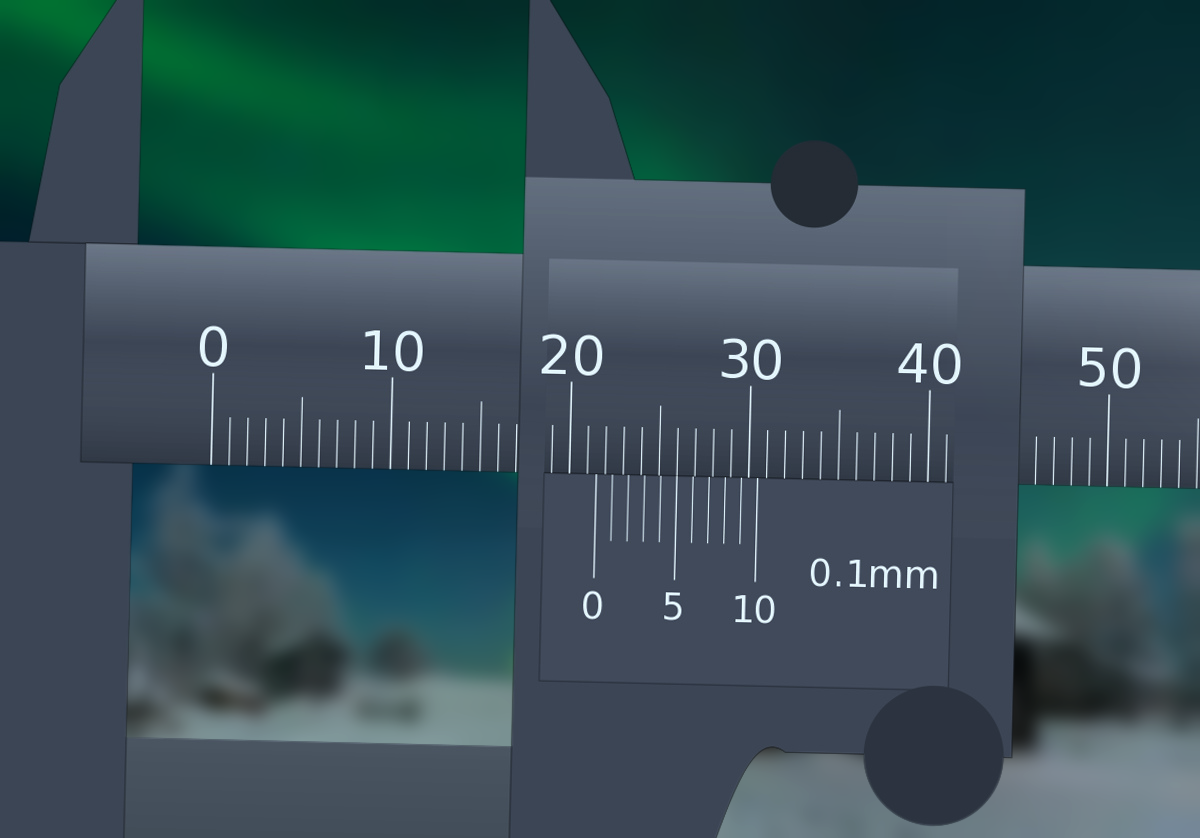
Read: 21.5,mm
